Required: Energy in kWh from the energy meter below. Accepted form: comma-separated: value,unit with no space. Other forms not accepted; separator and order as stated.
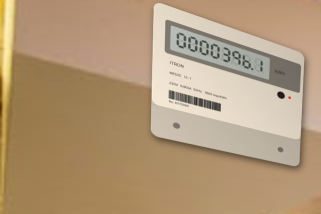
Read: 396.1,kWh
